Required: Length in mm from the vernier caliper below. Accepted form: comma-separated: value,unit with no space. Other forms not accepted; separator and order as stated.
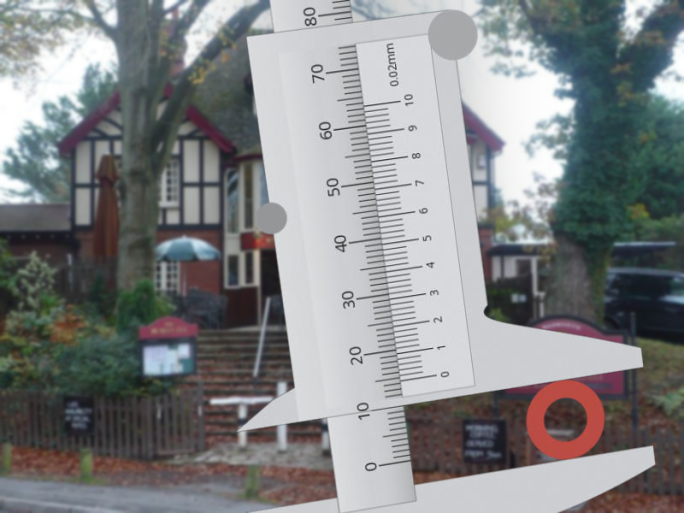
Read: 14.4,mm
